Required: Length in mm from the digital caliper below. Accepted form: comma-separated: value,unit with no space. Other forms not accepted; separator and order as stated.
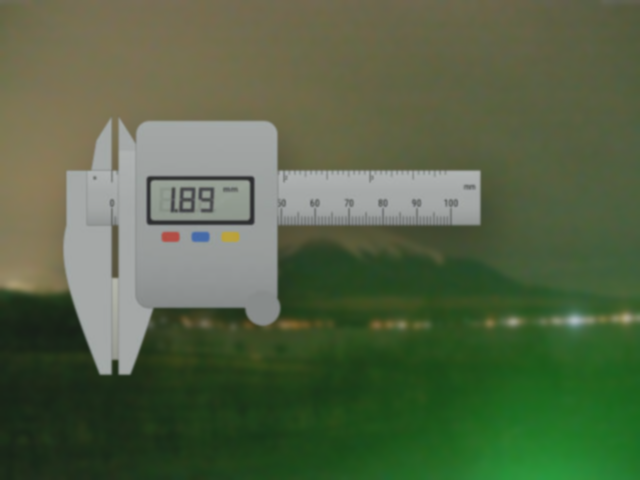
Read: 1.89,mm
